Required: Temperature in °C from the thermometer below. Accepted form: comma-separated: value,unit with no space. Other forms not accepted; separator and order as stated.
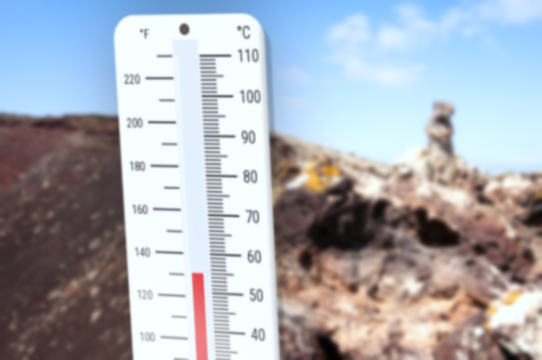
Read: 55,°C
